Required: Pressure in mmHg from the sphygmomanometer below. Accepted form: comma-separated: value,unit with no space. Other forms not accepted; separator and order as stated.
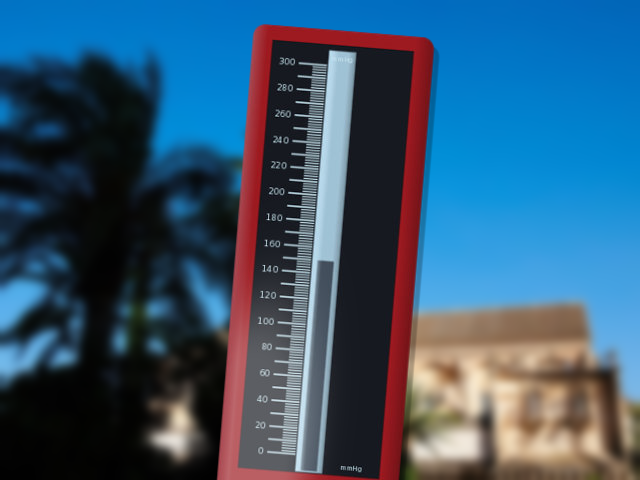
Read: 150,mmHg
